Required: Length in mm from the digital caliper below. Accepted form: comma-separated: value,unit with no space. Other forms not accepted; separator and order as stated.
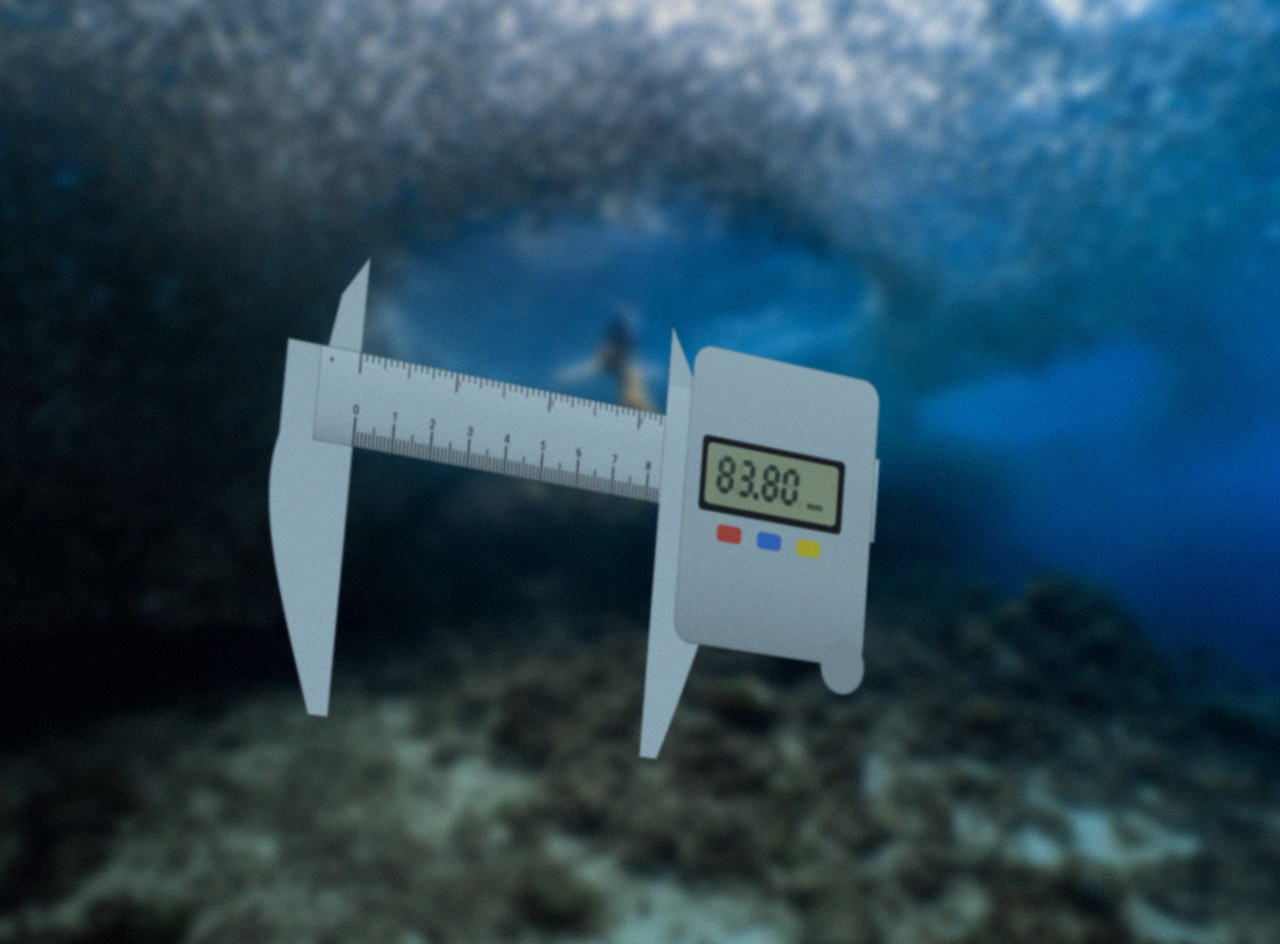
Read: 83.80,mm
